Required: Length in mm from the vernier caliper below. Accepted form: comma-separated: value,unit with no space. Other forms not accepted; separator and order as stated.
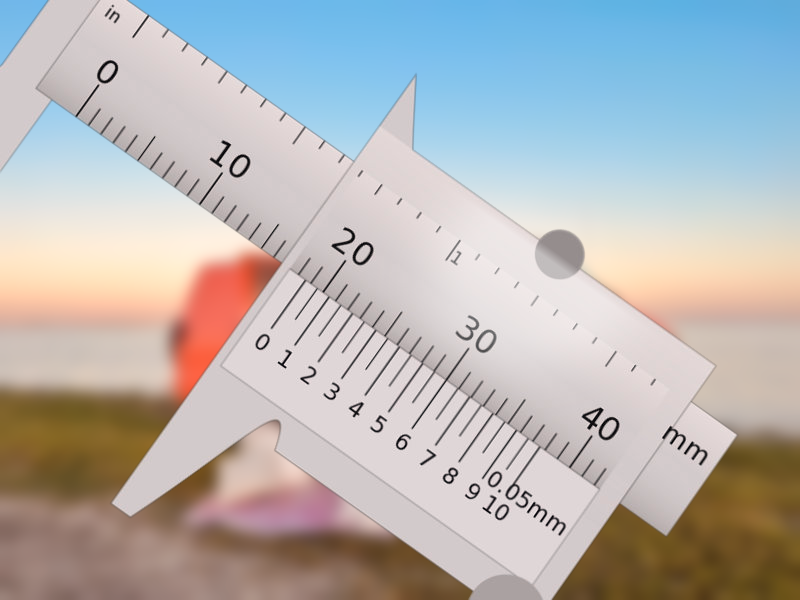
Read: 18.6,mm
